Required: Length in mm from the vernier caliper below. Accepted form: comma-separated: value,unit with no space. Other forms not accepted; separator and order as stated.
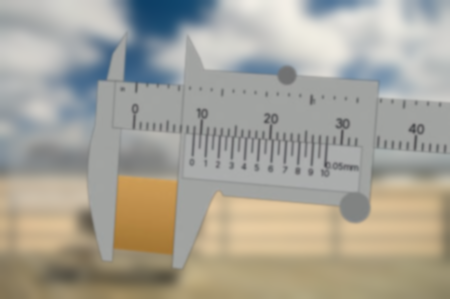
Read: 9.0,mm
